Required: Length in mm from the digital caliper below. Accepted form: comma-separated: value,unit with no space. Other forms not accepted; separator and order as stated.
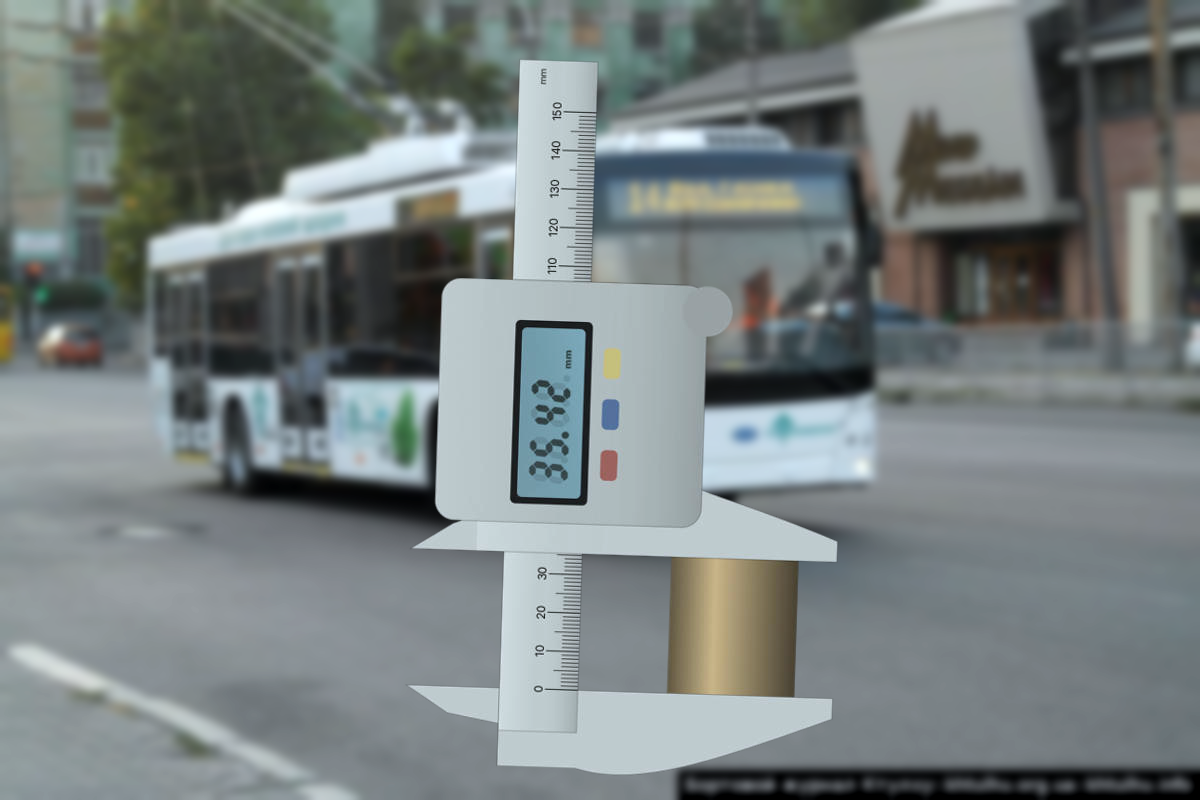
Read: 35.42,mm
